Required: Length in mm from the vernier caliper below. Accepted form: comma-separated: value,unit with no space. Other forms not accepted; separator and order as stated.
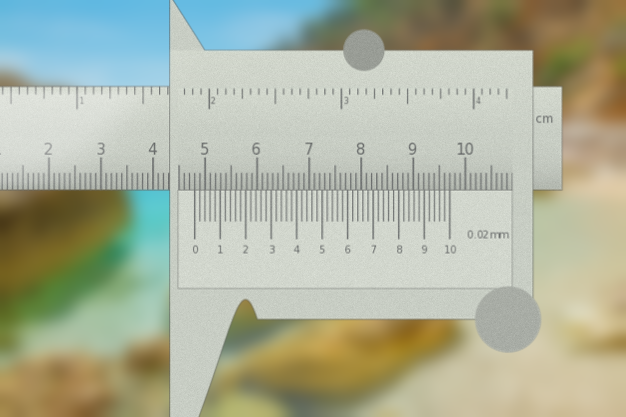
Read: 48.0,mm
